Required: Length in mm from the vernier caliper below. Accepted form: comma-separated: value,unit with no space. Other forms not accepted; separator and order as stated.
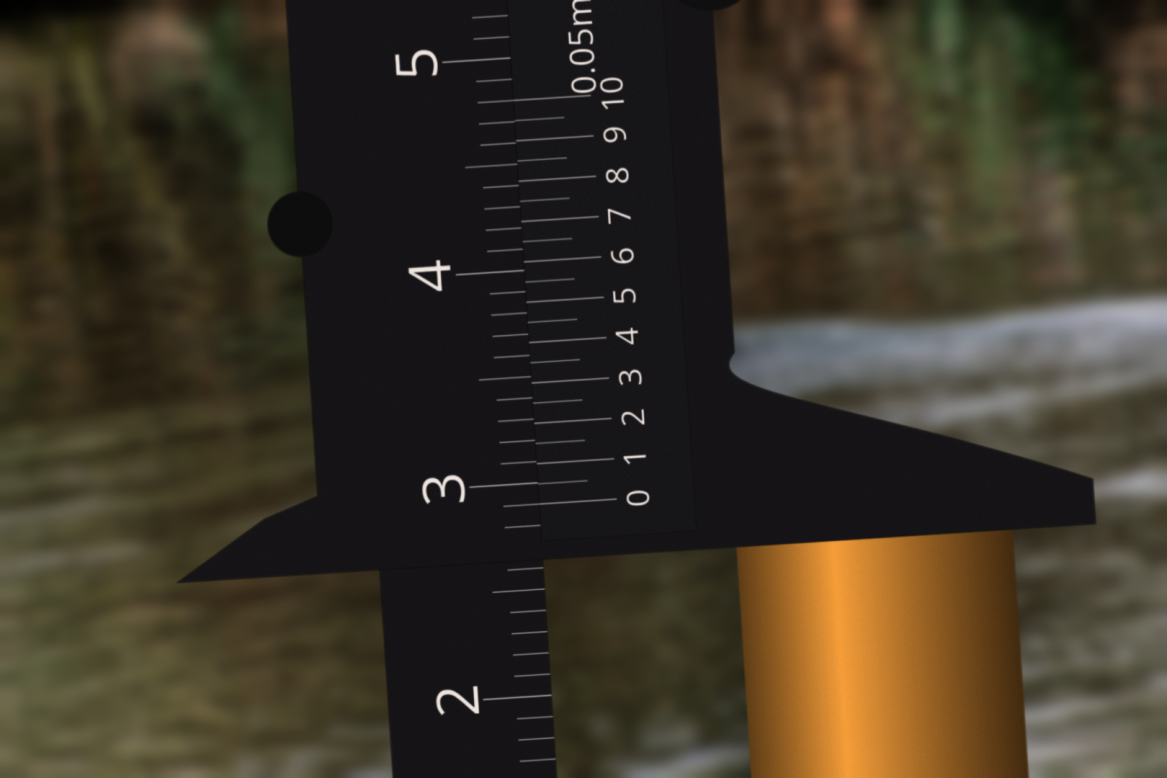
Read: 29.0,mm
